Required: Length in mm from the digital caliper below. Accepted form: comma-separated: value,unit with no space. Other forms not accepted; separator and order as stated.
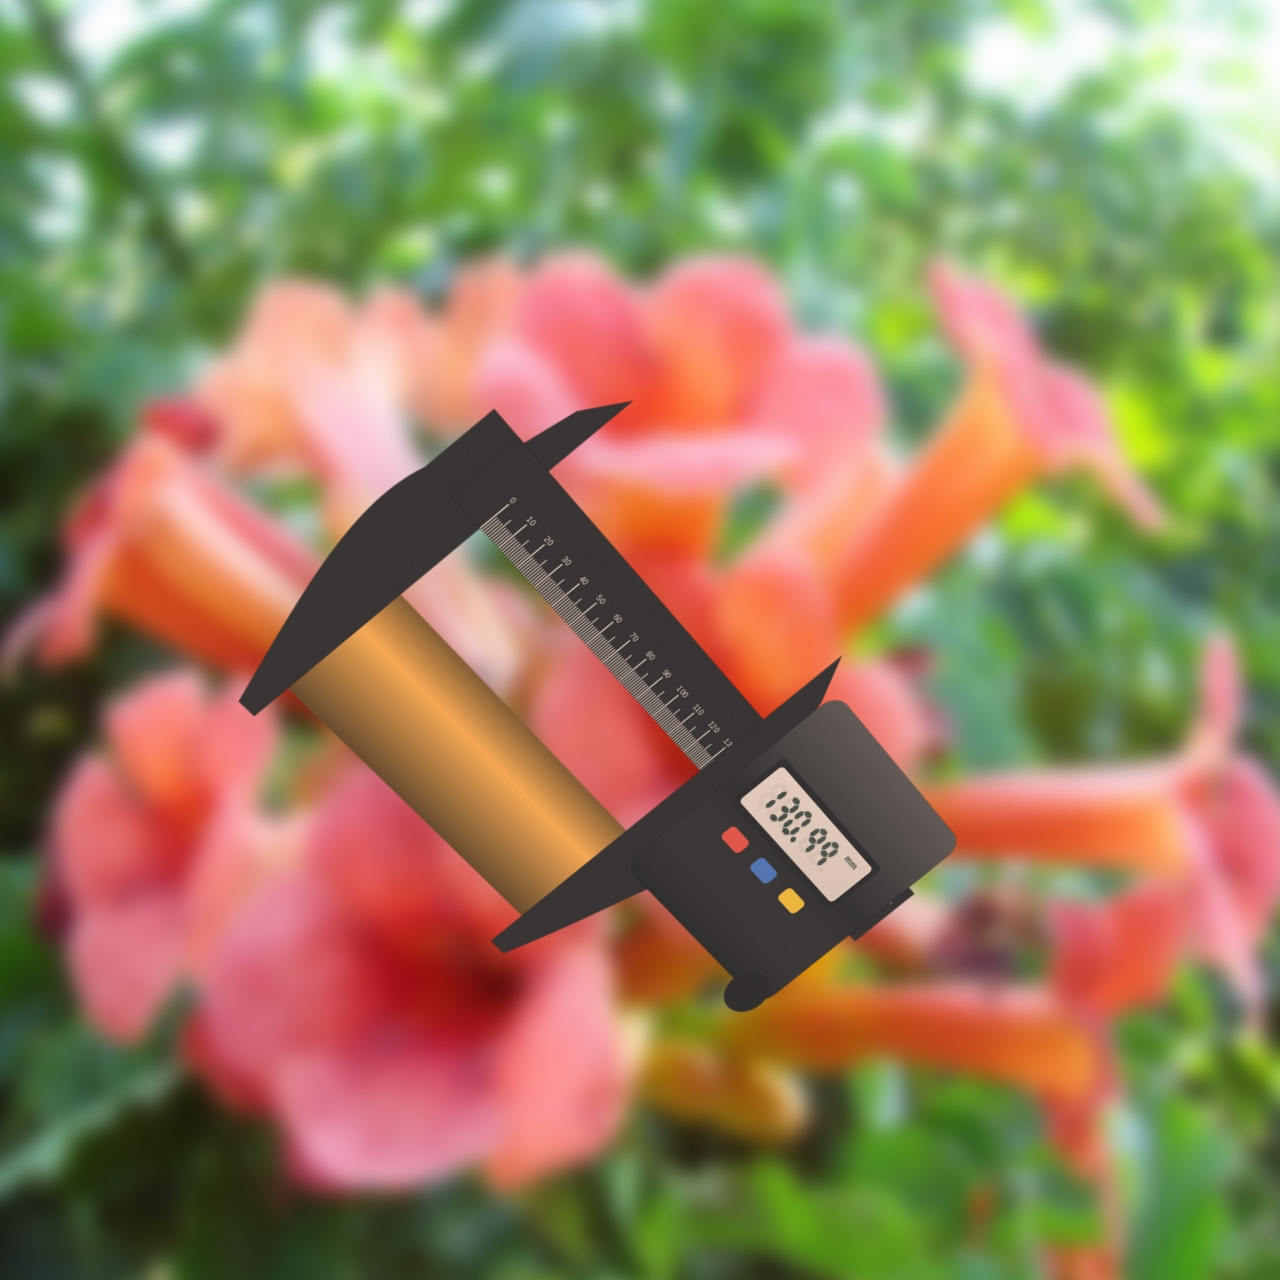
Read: 130.99,mm
